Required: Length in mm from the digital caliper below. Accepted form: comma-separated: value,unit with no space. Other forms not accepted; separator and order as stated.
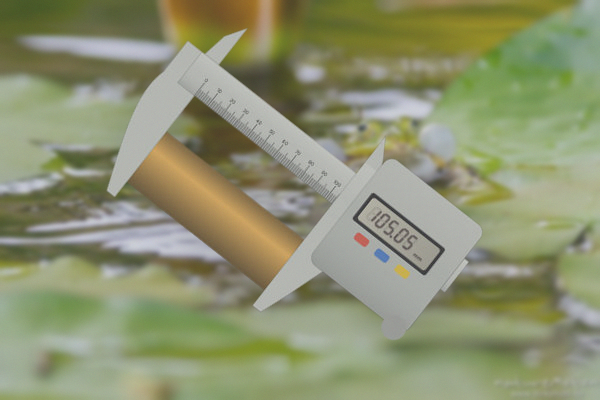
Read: 105.05,mm
